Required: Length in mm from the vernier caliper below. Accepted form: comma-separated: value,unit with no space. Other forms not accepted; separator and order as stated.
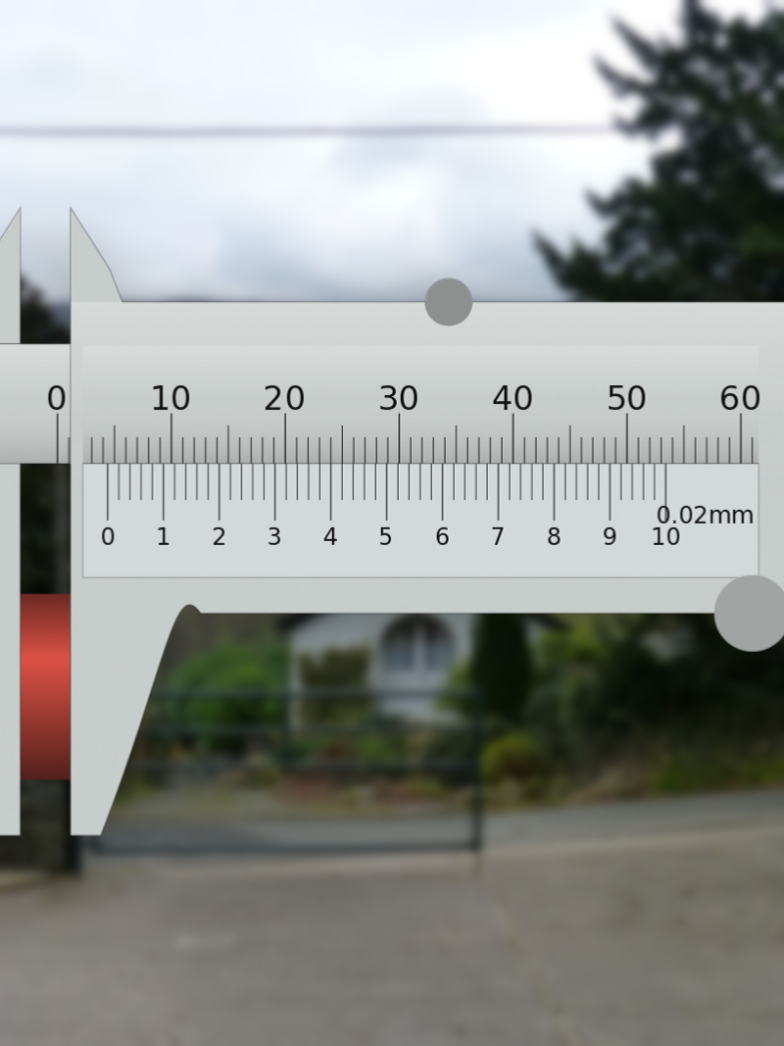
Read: 4.4,mm
